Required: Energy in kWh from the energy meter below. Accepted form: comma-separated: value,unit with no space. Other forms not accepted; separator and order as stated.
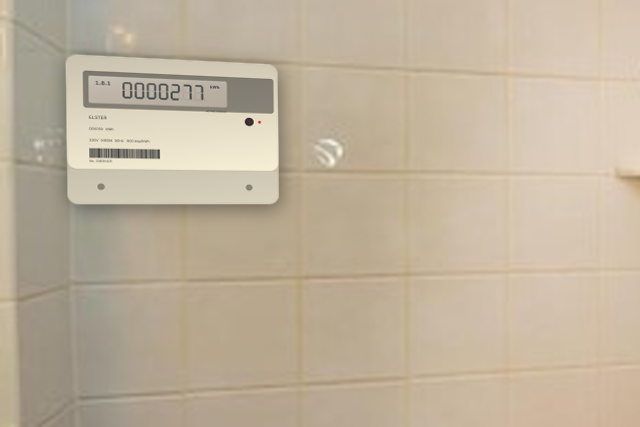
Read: 277,kWh
